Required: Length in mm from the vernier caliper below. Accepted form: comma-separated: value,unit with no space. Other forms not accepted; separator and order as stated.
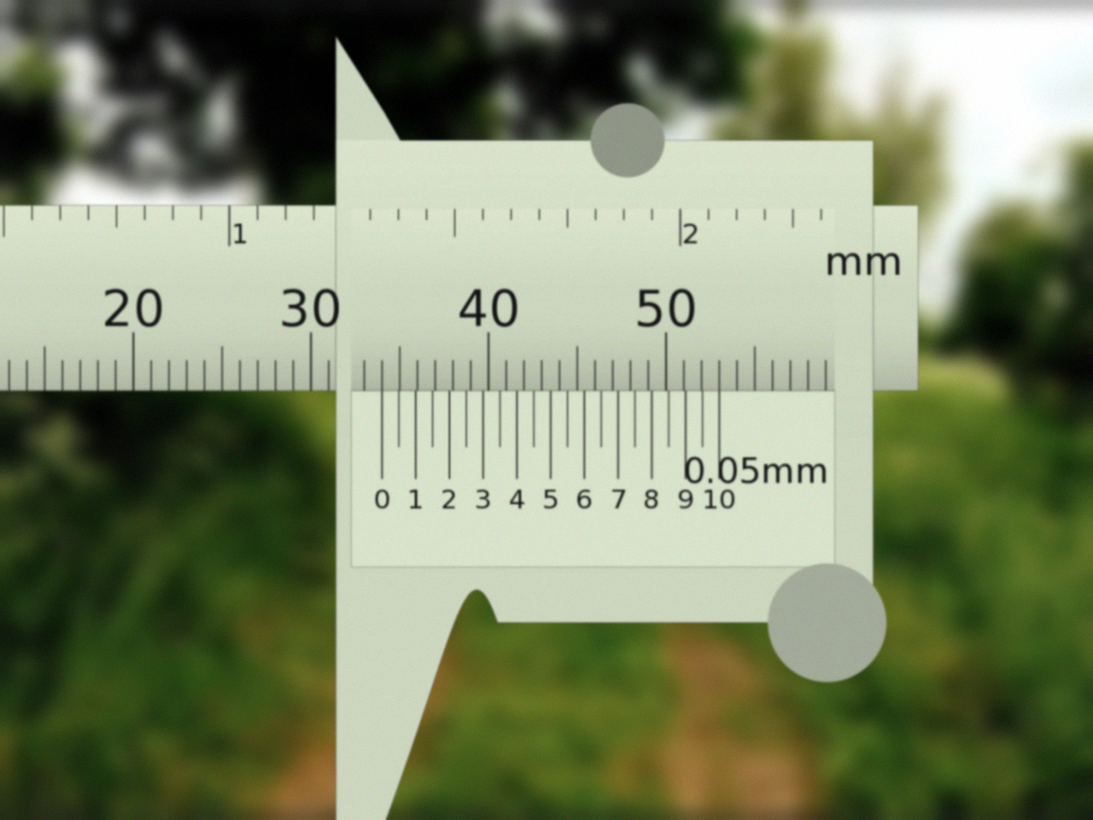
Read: 34.0,mm
